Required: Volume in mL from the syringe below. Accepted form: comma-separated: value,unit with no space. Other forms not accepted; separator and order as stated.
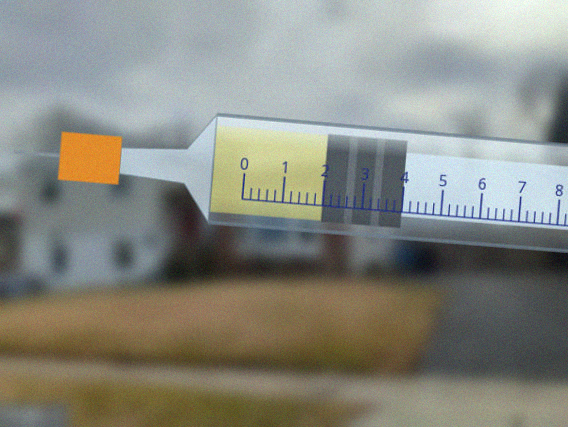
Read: 2,mL
